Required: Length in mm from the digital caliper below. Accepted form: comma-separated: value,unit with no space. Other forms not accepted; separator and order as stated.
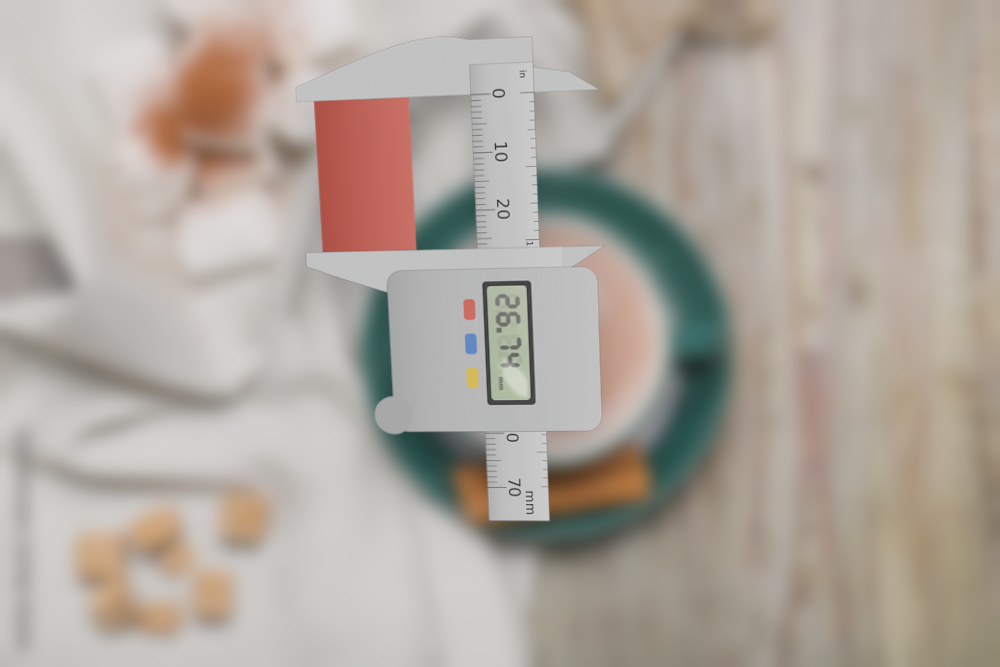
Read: 26.74,mm
